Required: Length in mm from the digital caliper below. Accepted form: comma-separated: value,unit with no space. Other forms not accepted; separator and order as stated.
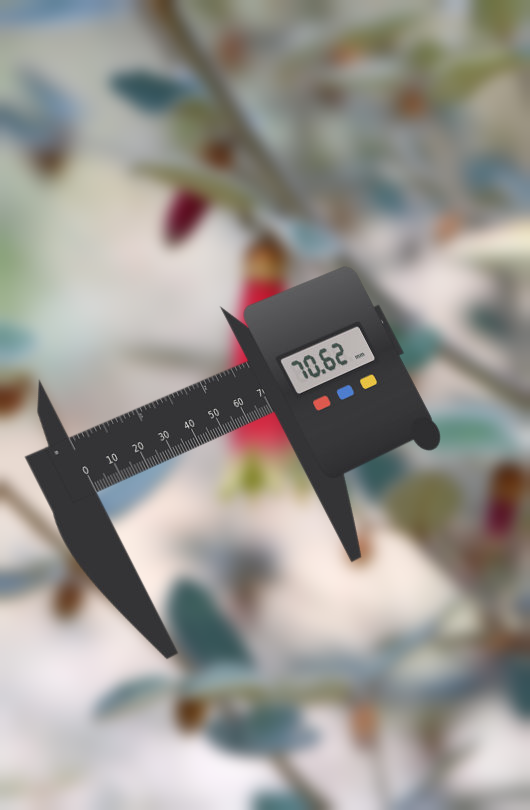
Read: 70.62,mm
